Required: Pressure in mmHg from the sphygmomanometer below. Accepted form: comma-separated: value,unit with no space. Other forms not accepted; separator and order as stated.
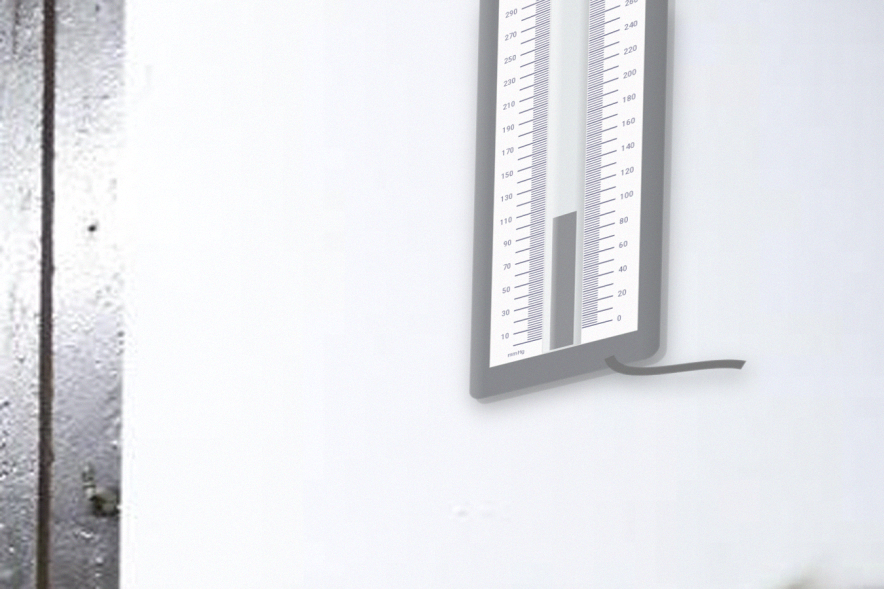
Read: 100,mmHg
